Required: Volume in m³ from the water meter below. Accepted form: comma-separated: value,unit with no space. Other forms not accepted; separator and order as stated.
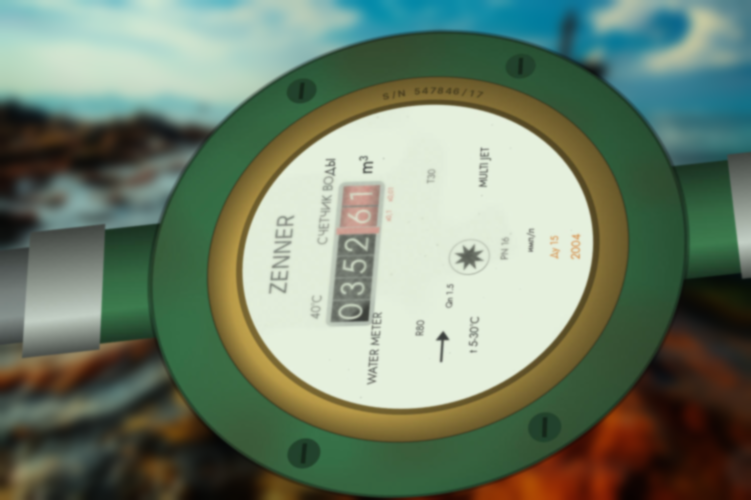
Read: 352.61,m³
